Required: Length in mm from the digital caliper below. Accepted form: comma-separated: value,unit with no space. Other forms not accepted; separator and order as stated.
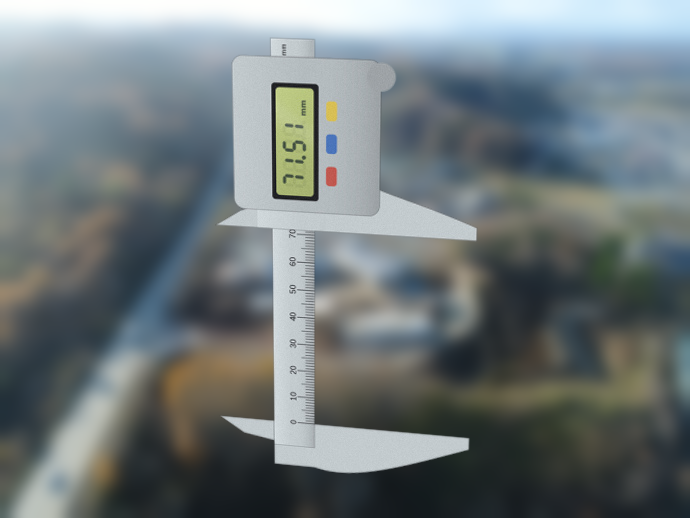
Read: 71.51,mm
